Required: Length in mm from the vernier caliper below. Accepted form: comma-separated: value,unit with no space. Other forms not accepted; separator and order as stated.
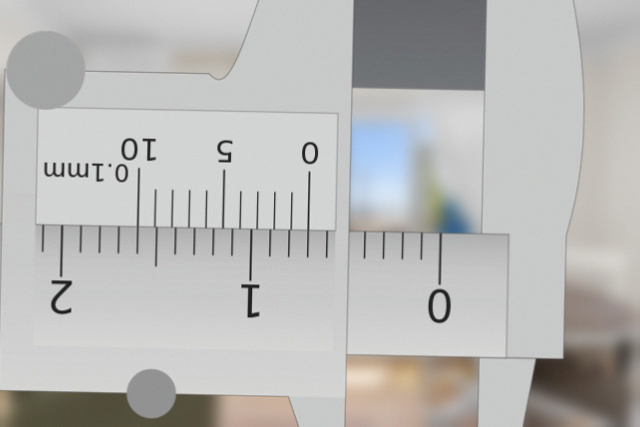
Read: 7.0,mm
